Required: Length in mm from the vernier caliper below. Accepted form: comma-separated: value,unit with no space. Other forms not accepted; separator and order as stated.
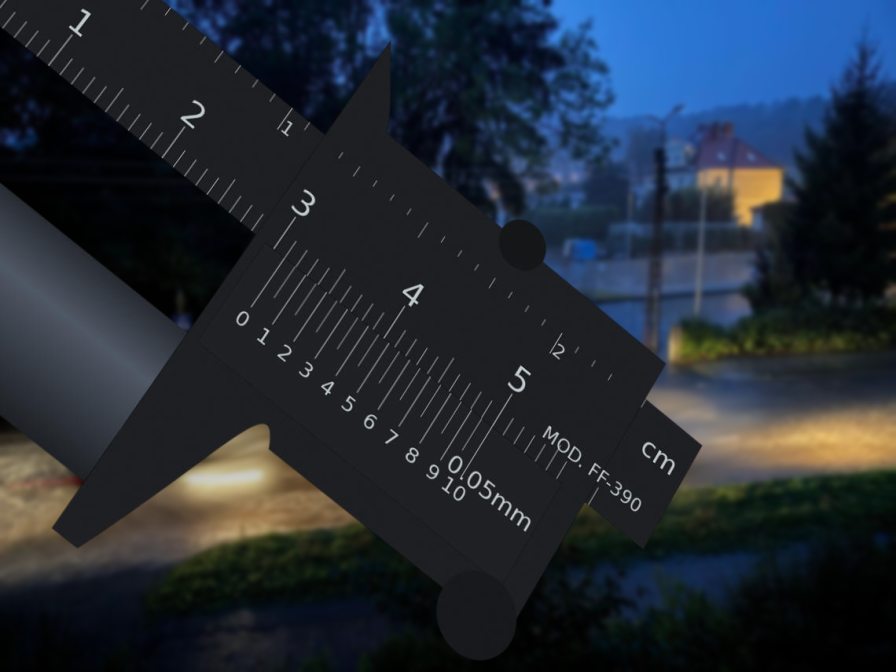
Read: 31.0,mm
